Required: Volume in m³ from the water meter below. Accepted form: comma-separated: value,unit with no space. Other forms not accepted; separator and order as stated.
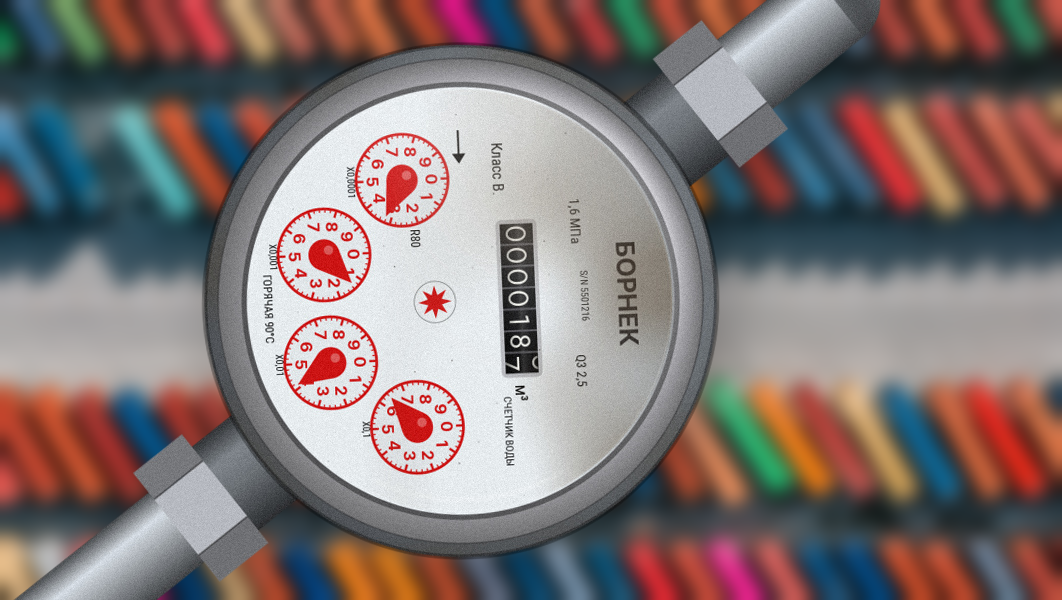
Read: 186.6413,m³
